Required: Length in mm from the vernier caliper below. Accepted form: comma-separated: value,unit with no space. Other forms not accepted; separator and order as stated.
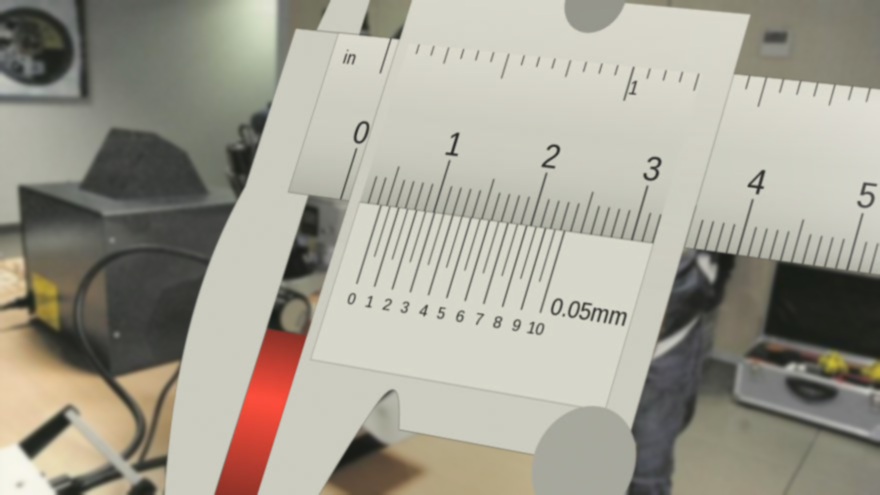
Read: 4.4,mm
